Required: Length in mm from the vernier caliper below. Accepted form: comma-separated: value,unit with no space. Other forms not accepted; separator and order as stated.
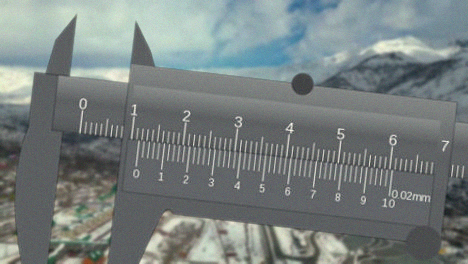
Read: 11.5,mm
